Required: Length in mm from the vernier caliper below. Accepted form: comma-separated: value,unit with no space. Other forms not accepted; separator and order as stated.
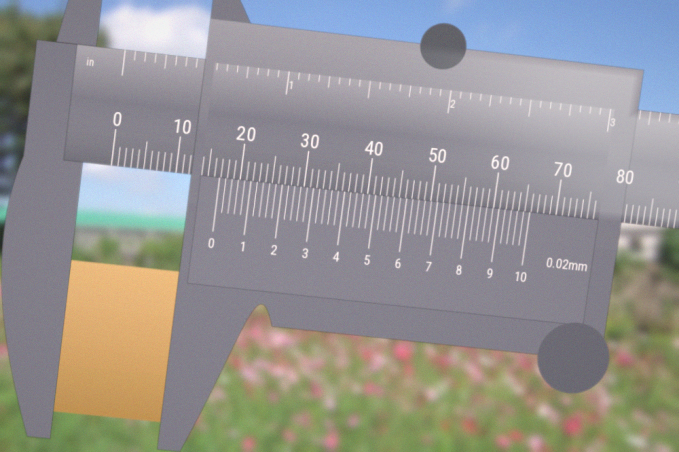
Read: 16.8,mm
